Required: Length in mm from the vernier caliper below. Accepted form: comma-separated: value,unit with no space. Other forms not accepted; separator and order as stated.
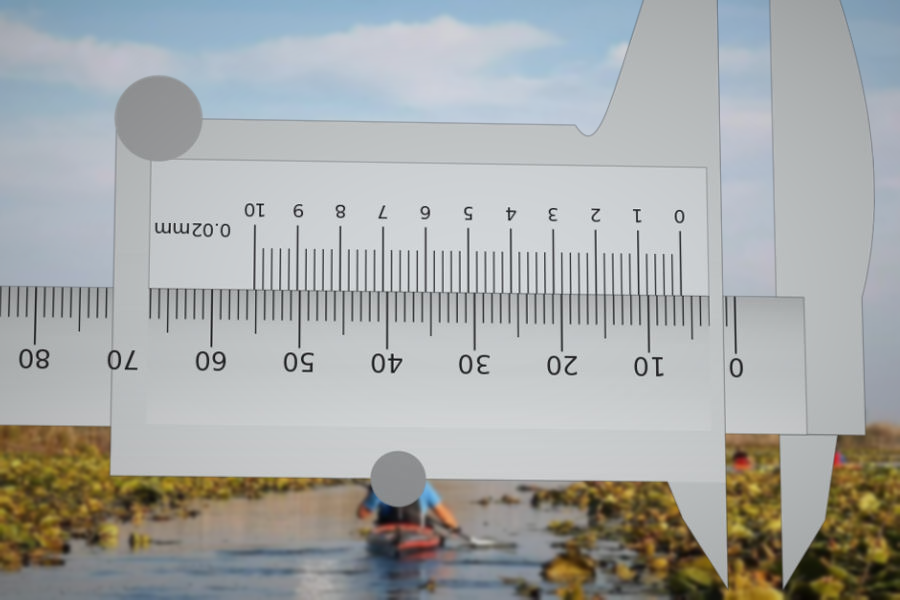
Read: 6.2,mm
